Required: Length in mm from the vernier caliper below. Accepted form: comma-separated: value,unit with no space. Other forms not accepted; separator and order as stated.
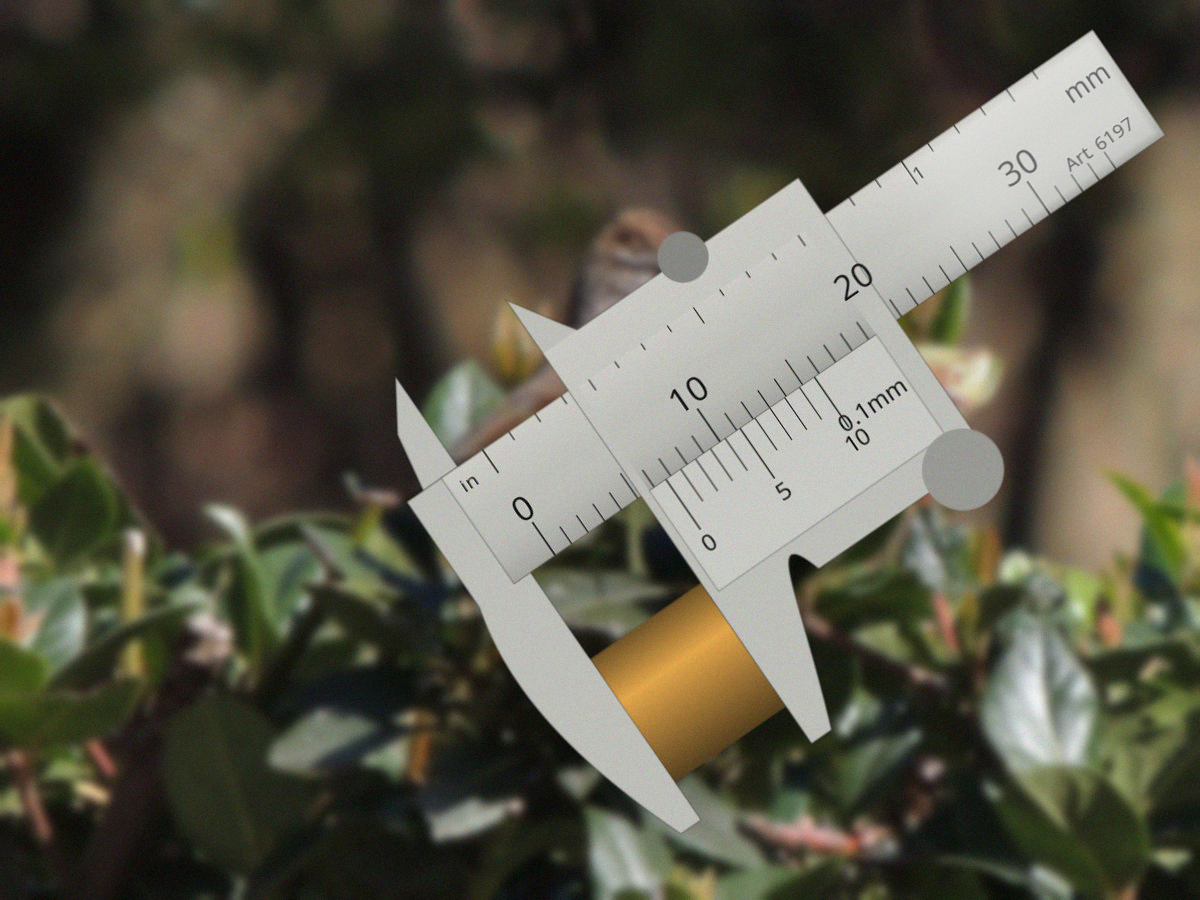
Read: 6.7,mm
